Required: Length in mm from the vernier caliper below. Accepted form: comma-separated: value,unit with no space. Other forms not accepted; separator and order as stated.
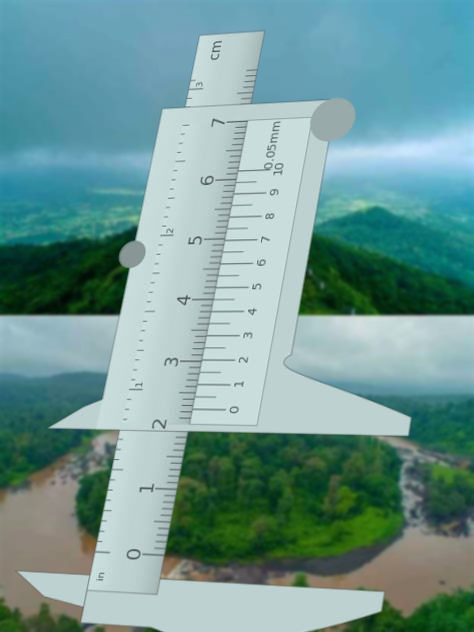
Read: 22.4,mm
